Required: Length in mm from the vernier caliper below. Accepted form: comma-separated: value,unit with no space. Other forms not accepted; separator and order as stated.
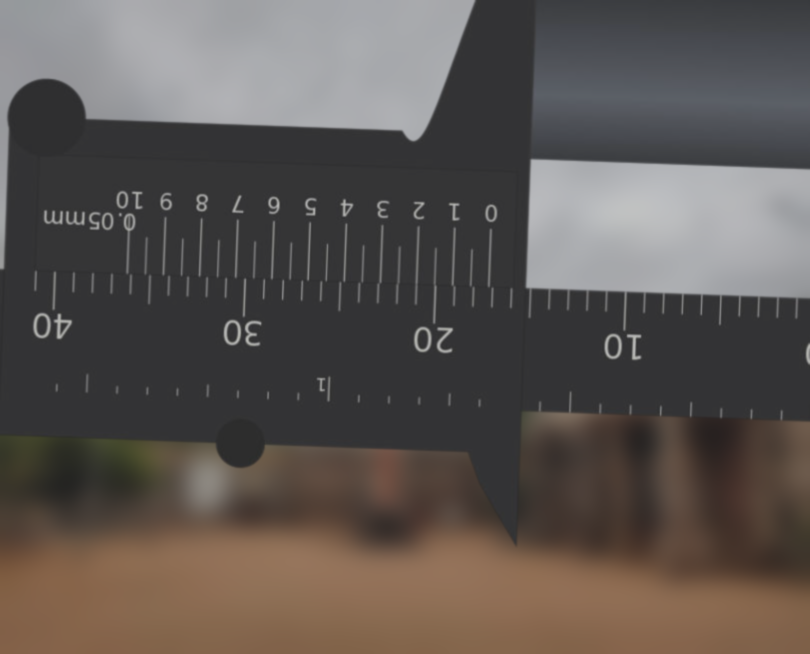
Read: 17.2,mm
